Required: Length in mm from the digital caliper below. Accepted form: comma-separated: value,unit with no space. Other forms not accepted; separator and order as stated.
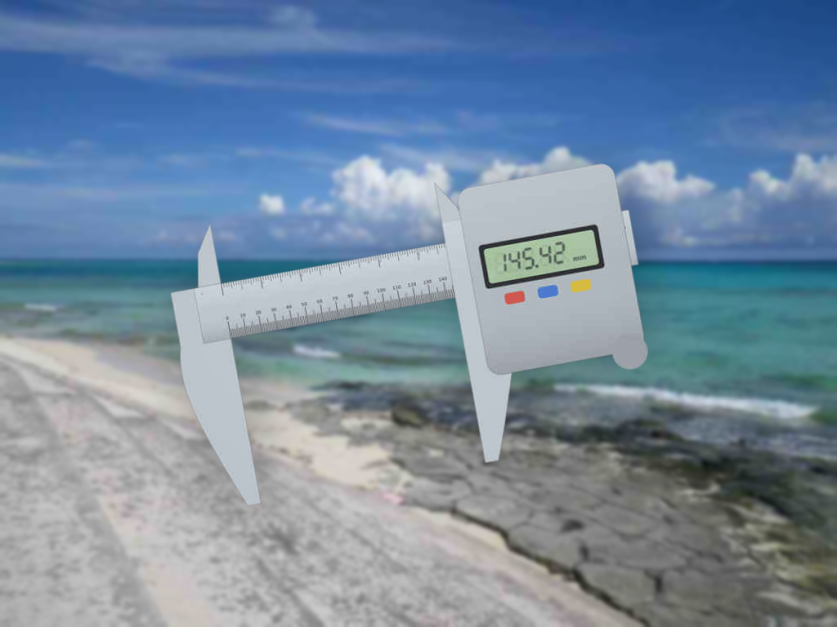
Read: 145.42,mm
